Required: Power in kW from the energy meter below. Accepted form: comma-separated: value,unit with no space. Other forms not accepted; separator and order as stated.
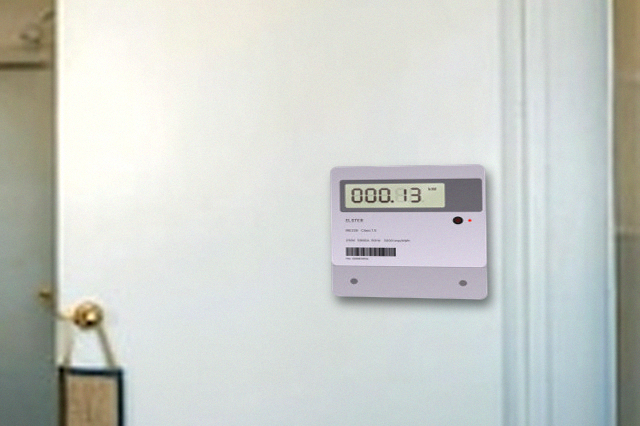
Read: 0.13,kW
